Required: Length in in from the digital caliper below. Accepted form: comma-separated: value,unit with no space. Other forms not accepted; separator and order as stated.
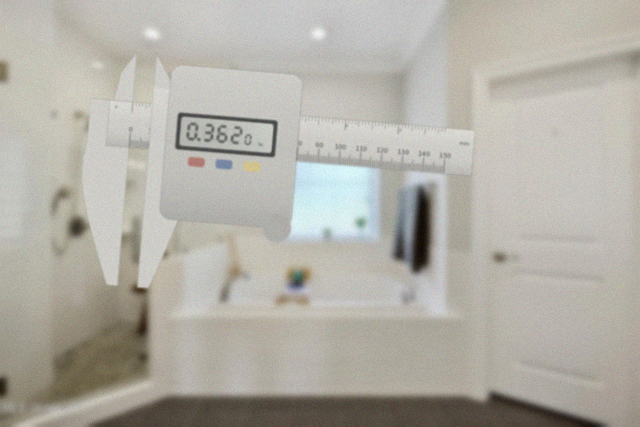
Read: 0.3620,in
